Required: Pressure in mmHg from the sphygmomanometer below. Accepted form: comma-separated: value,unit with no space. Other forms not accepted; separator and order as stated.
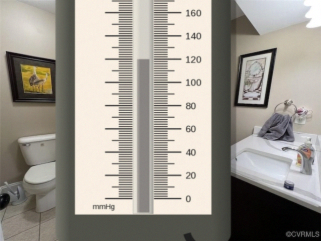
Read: 120,mmHg
